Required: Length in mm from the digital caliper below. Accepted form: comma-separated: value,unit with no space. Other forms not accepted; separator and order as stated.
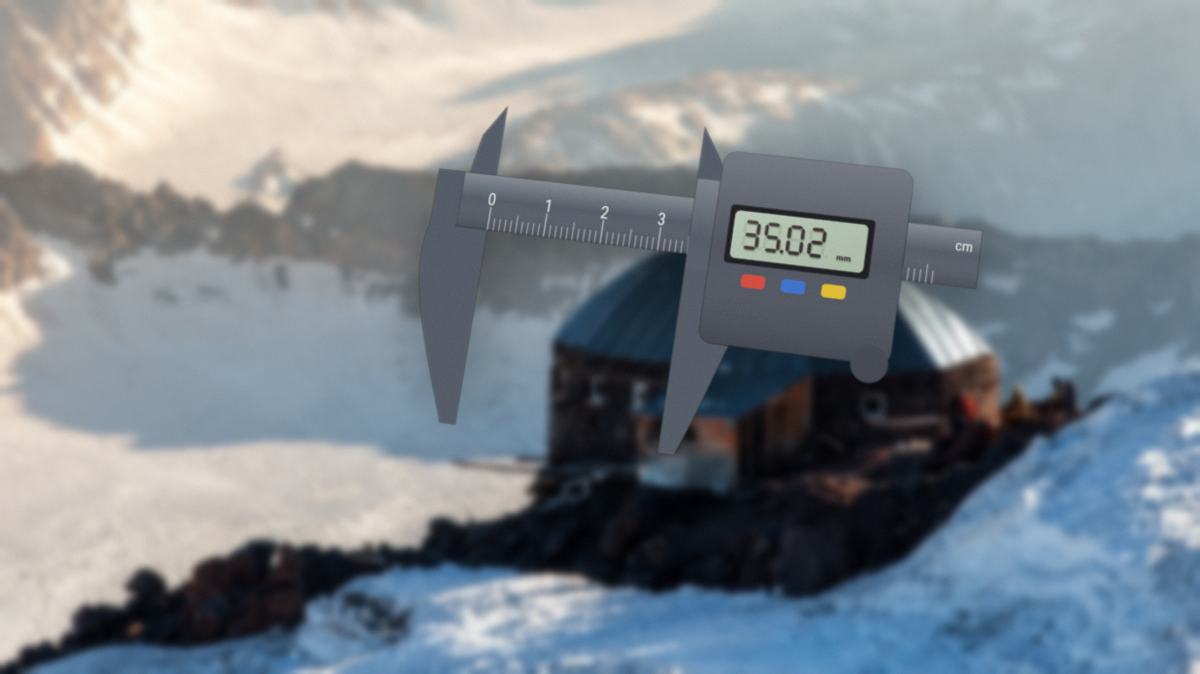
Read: 35.02,mm
